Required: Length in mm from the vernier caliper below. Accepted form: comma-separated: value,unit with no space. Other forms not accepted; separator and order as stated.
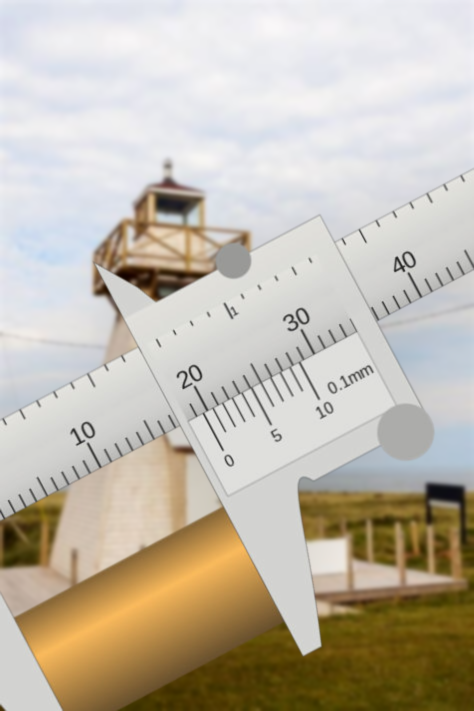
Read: 19.6,mm
